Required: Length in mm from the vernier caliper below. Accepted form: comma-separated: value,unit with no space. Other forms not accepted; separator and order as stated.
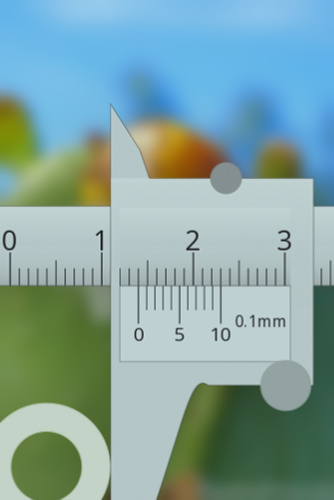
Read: 14.0,mm
